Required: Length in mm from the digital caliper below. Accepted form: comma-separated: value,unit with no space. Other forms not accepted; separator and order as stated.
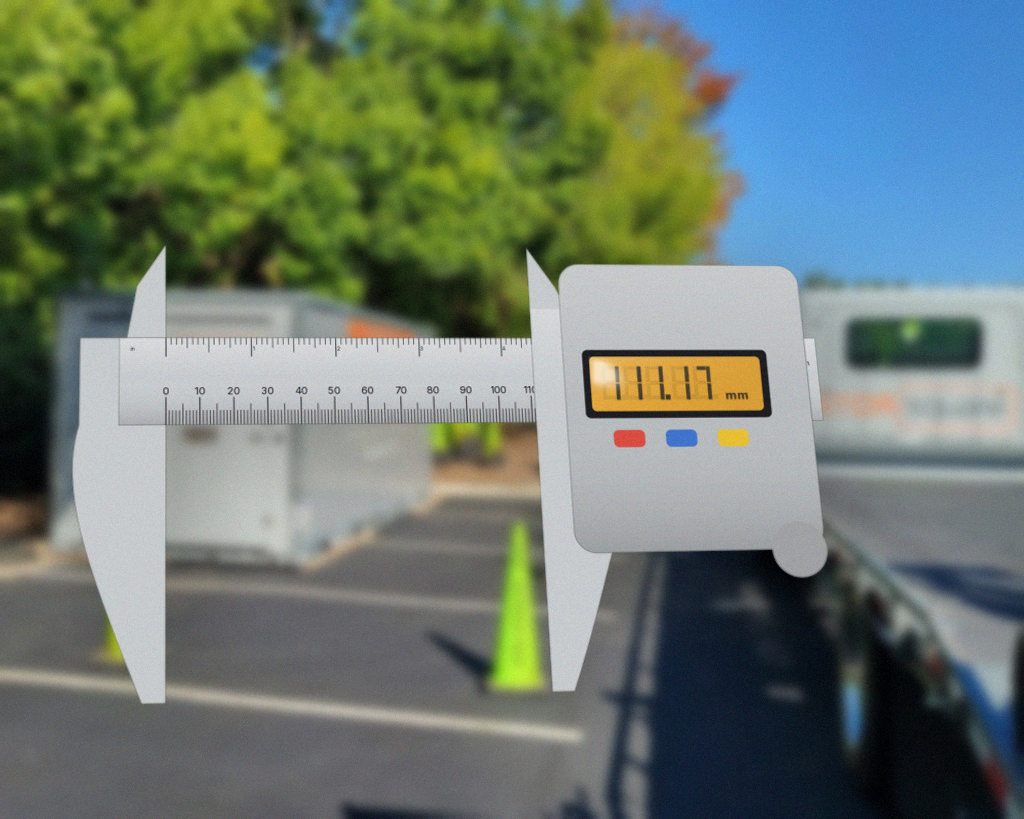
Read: 111.17,mm
